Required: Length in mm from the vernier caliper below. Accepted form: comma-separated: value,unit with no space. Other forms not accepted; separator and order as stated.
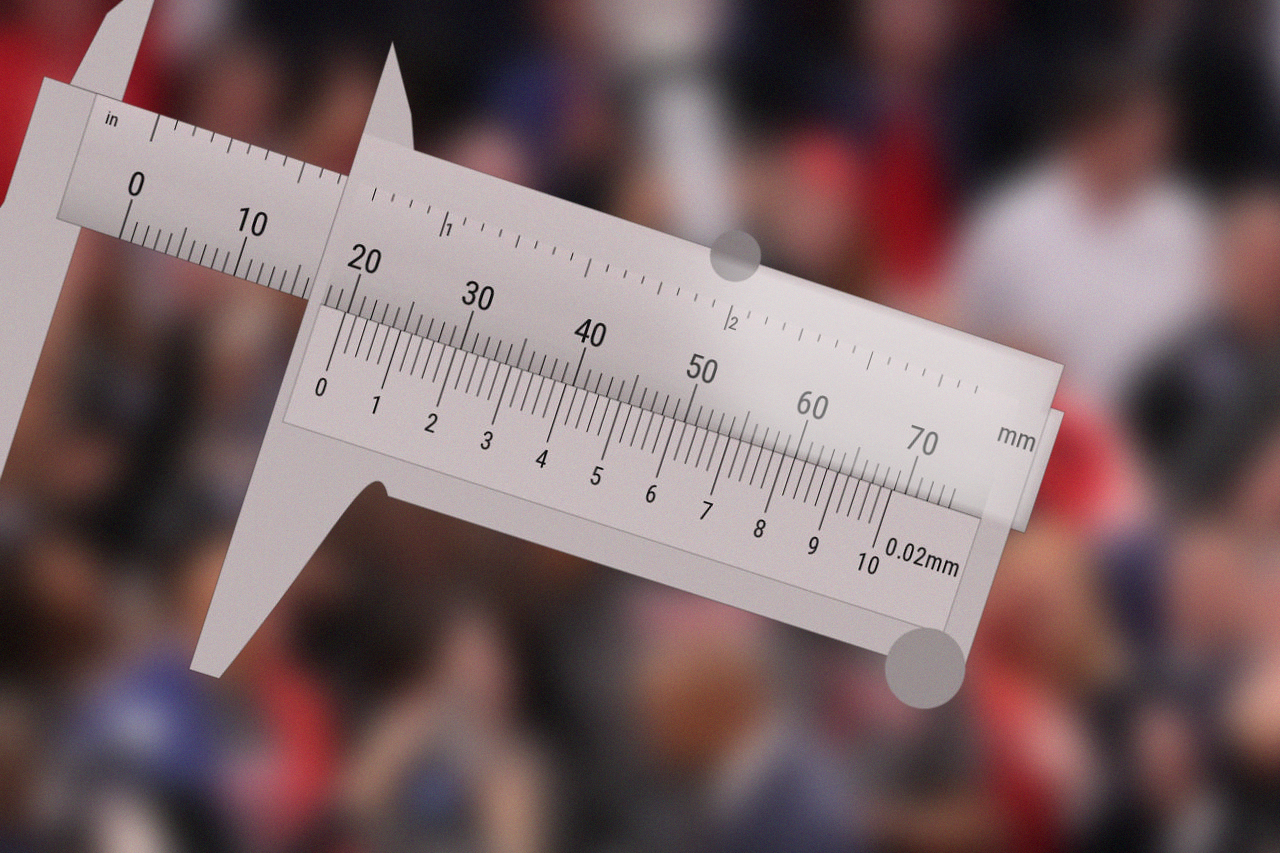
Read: 19.8,mm
